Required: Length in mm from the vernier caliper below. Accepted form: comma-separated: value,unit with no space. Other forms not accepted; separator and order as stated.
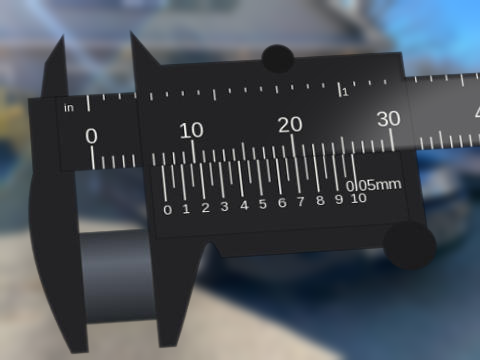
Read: 6.8,mm
